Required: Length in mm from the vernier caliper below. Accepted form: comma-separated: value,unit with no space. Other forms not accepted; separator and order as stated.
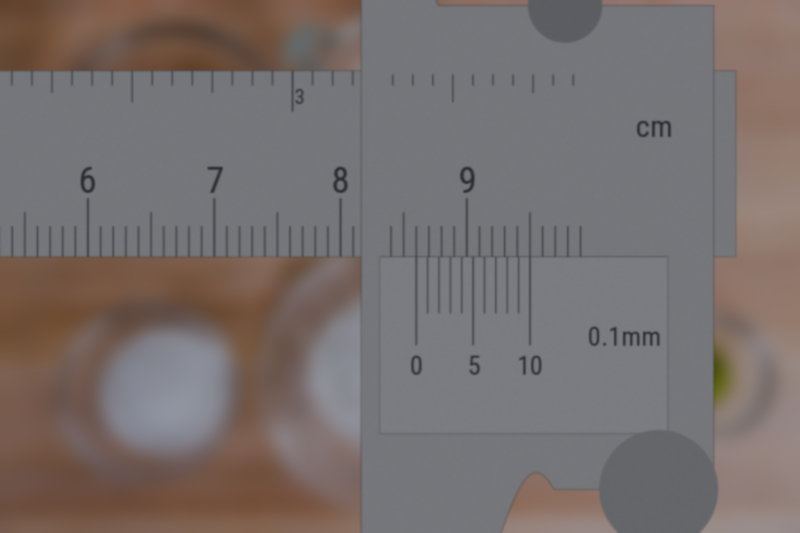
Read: 86.0,mm
